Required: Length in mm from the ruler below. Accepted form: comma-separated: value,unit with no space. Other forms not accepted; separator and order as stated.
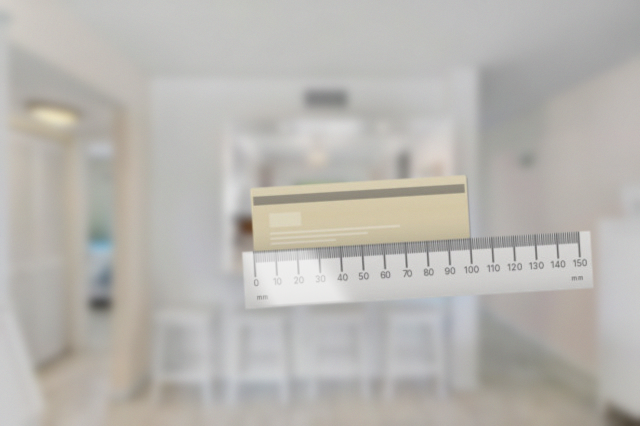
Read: 100,mm
